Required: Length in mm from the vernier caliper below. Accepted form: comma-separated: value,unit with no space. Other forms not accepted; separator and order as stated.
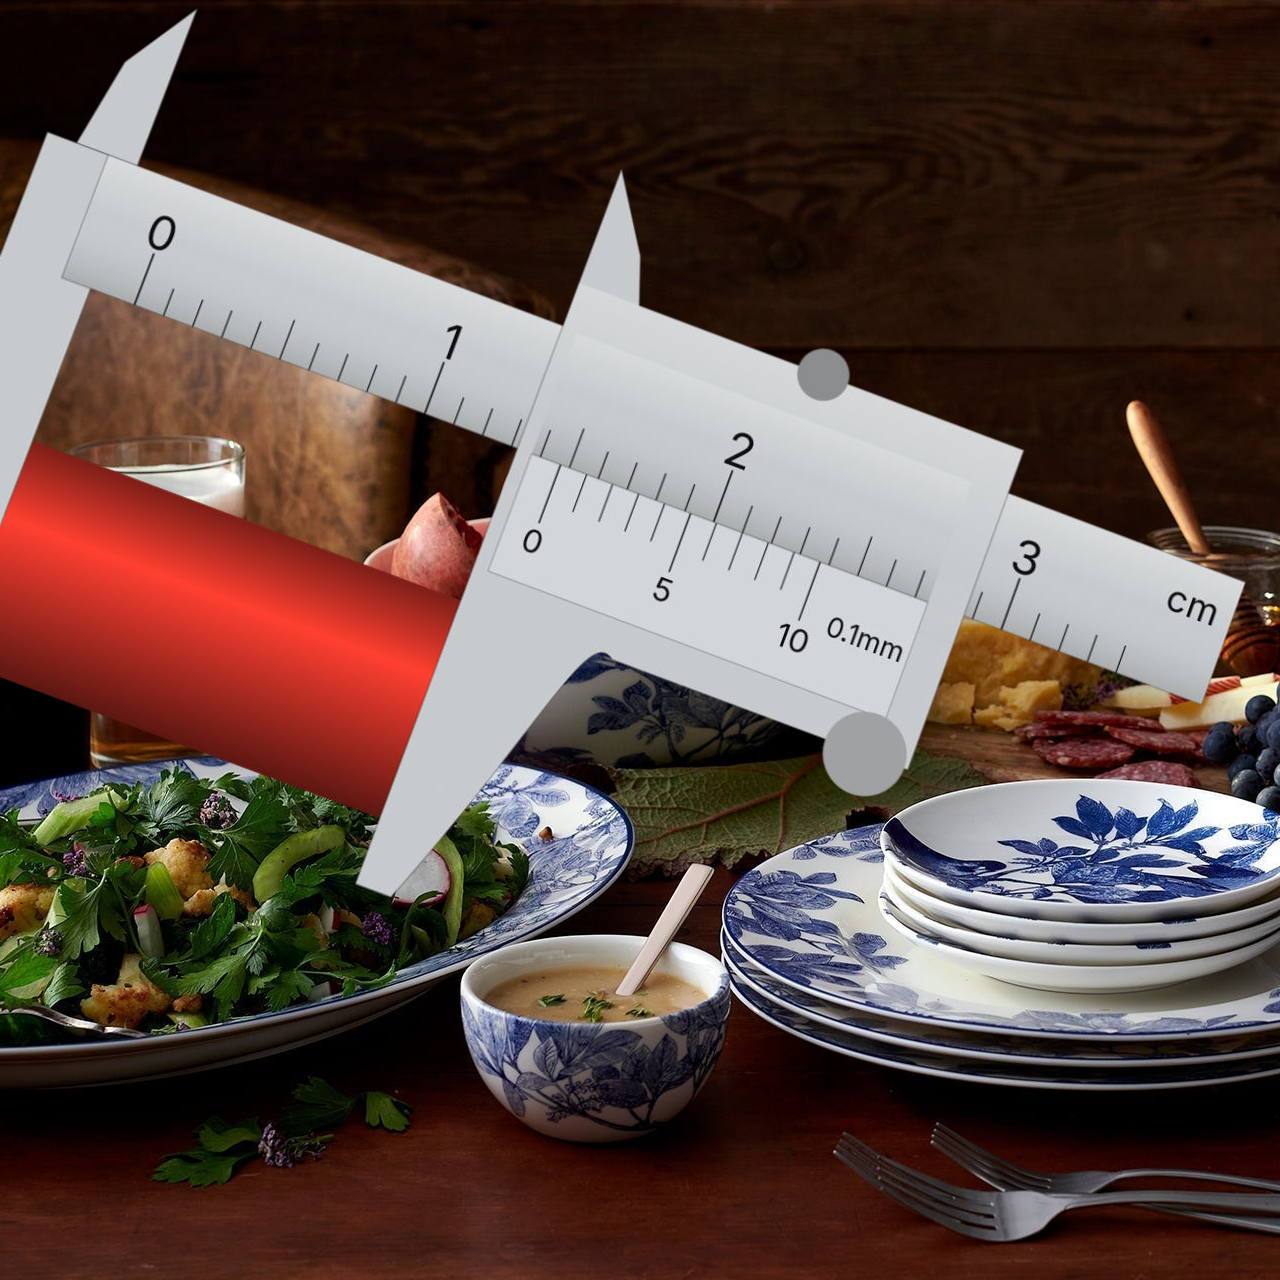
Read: 14.7,mm
